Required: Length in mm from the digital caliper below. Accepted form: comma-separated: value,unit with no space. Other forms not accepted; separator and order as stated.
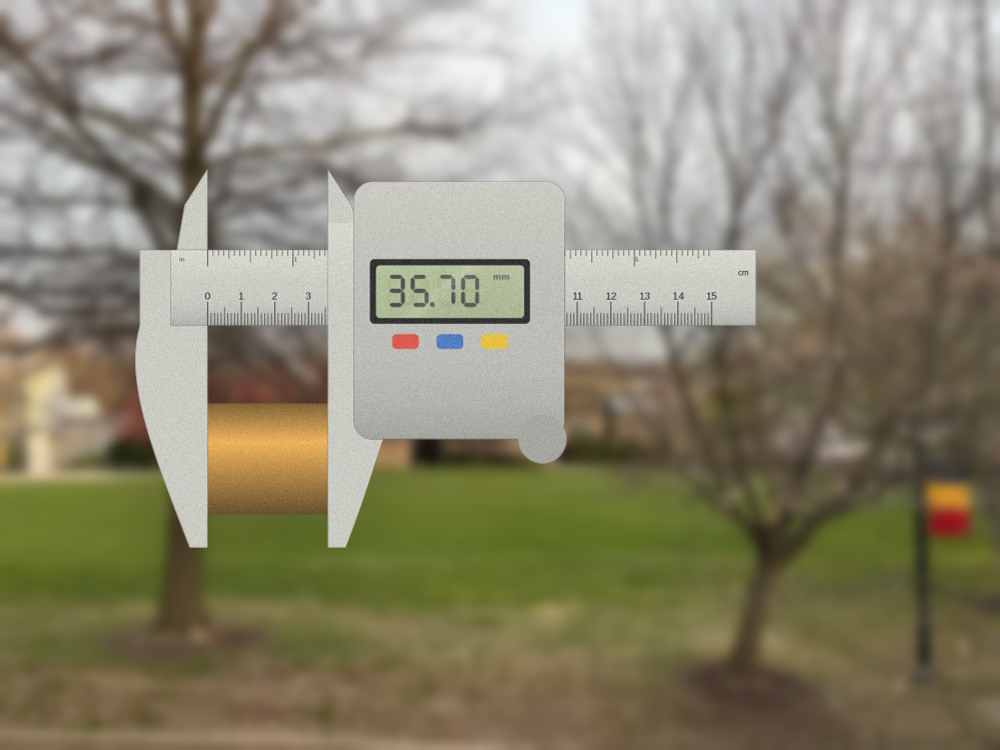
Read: 35.70,mm
